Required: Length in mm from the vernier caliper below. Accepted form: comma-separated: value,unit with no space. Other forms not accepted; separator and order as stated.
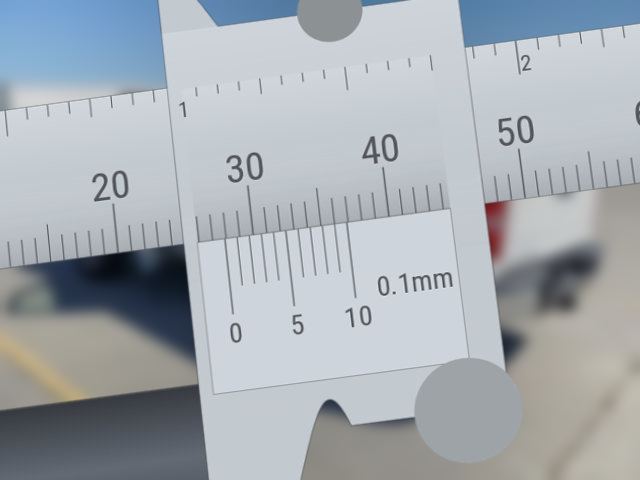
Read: 27.9,mm
